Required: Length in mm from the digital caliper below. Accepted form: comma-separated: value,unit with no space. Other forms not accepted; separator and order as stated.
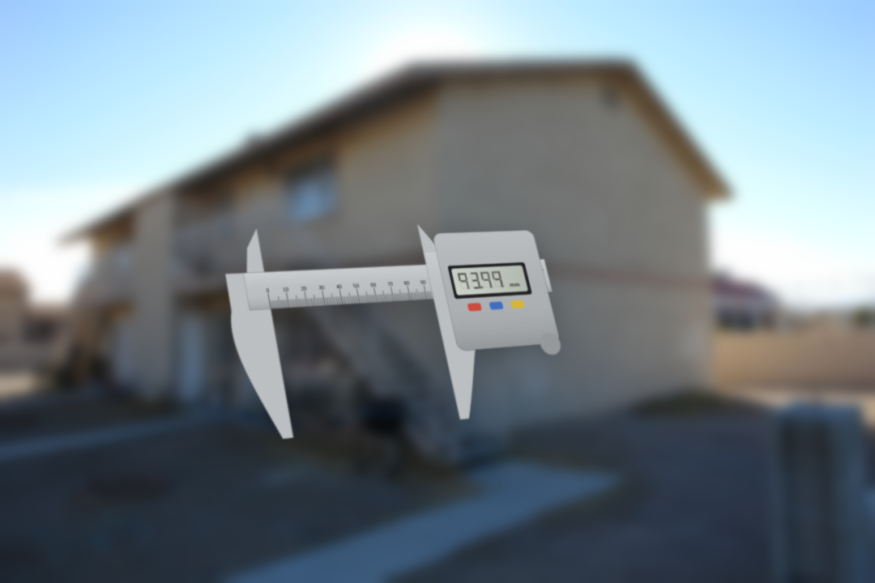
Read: 93.99,mm
